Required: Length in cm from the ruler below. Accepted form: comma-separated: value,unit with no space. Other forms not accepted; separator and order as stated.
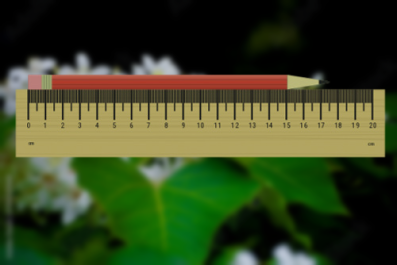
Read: 17.5,cm
